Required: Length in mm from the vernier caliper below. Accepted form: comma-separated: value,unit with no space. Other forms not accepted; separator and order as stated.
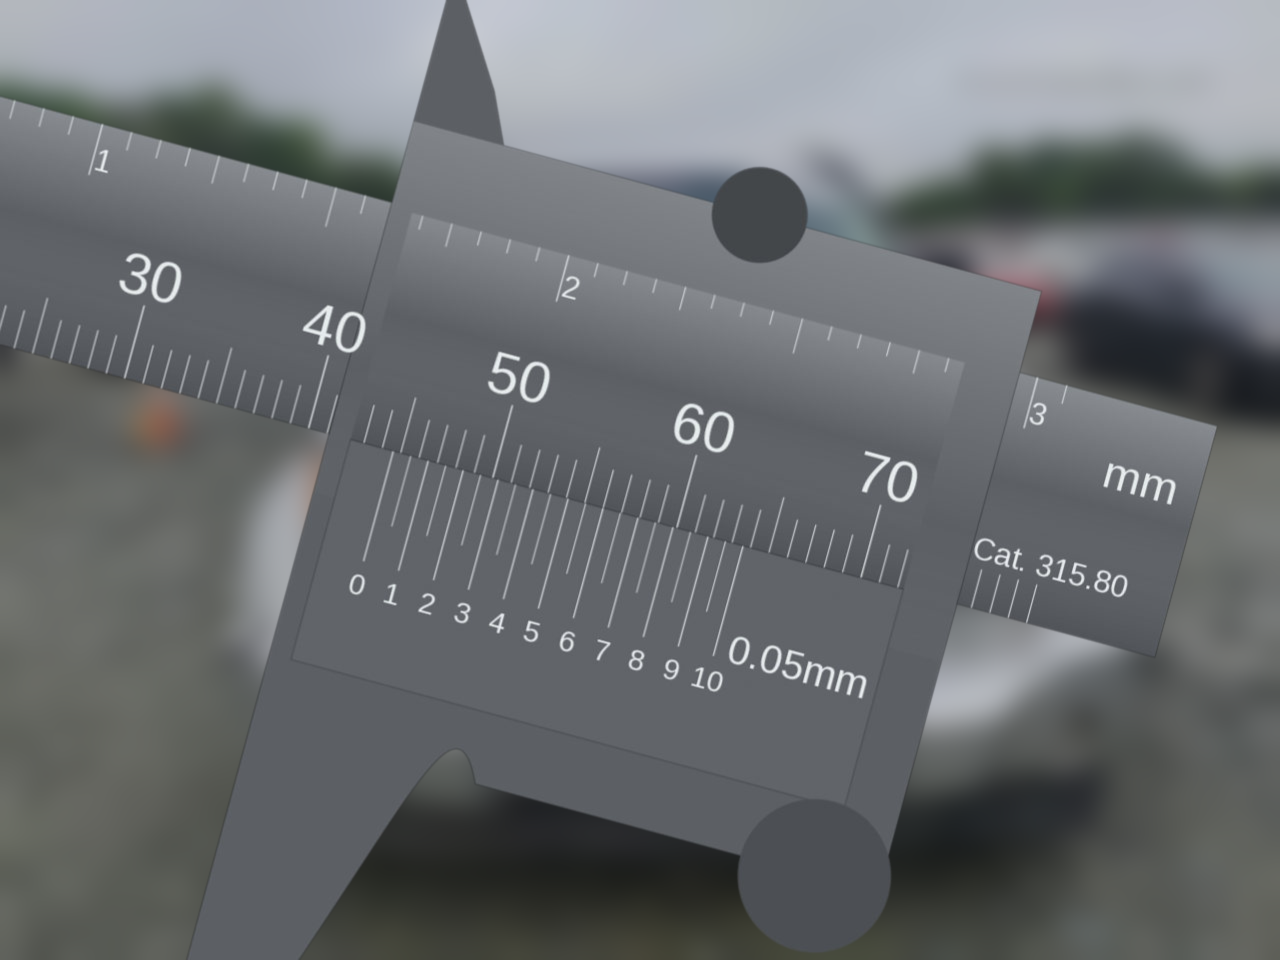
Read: 44.6,mm
